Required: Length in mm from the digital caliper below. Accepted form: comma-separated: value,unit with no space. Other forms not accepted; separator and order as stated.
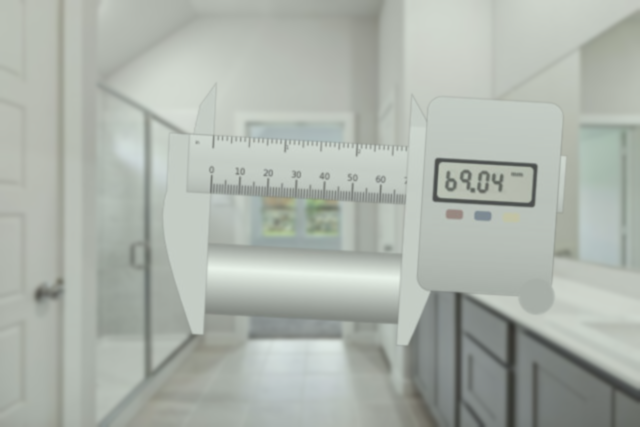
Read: 69.04,mm
